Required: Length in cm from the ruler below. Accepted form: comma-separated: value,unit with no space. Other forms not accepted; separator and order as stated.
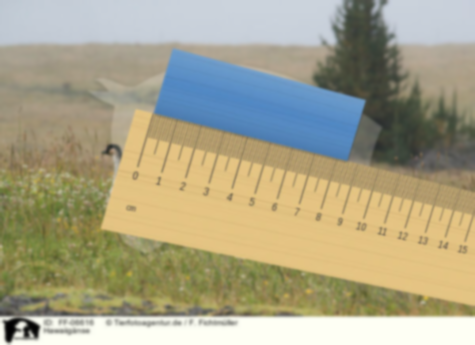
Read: 8.5,cm
